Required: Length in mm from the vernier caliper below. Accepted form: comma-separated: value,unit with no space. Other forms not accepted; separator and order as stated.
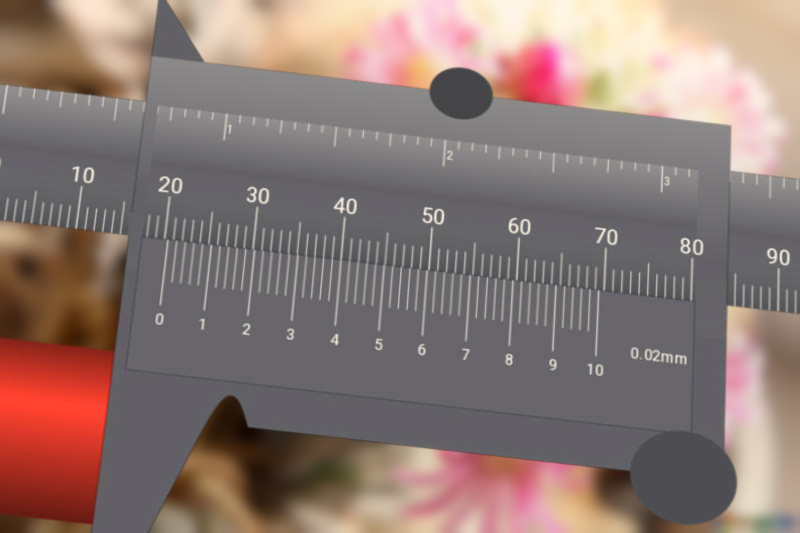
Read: 20.4,mm
